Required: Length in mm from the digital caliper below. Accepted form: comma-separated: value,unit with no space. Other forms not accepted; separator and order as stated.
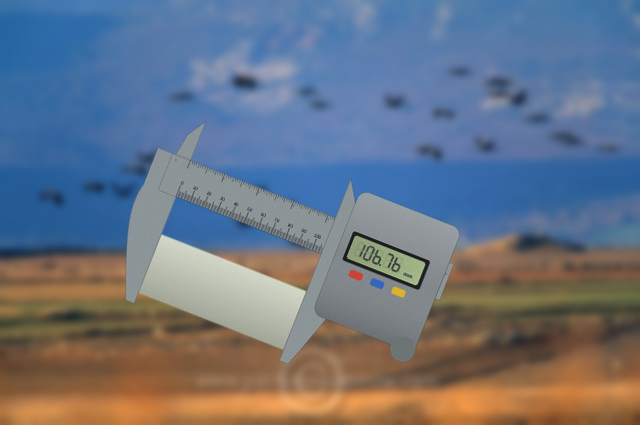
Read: 106.76,mm
